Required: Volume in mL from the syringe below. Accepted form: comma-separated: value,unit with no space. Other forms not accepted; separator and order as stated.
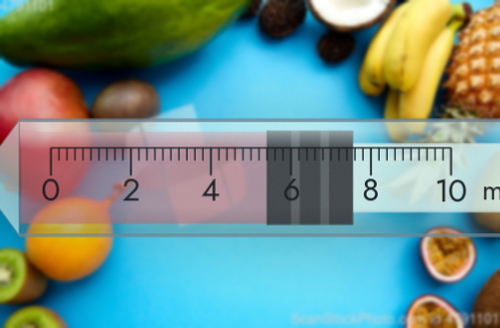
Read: 5.4,mL
